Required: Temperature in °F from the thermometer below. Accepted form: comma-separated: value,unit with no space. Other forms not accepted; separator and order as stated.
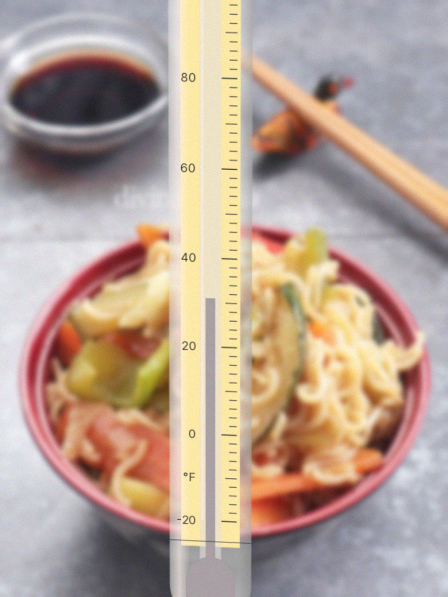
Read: 31,°F
